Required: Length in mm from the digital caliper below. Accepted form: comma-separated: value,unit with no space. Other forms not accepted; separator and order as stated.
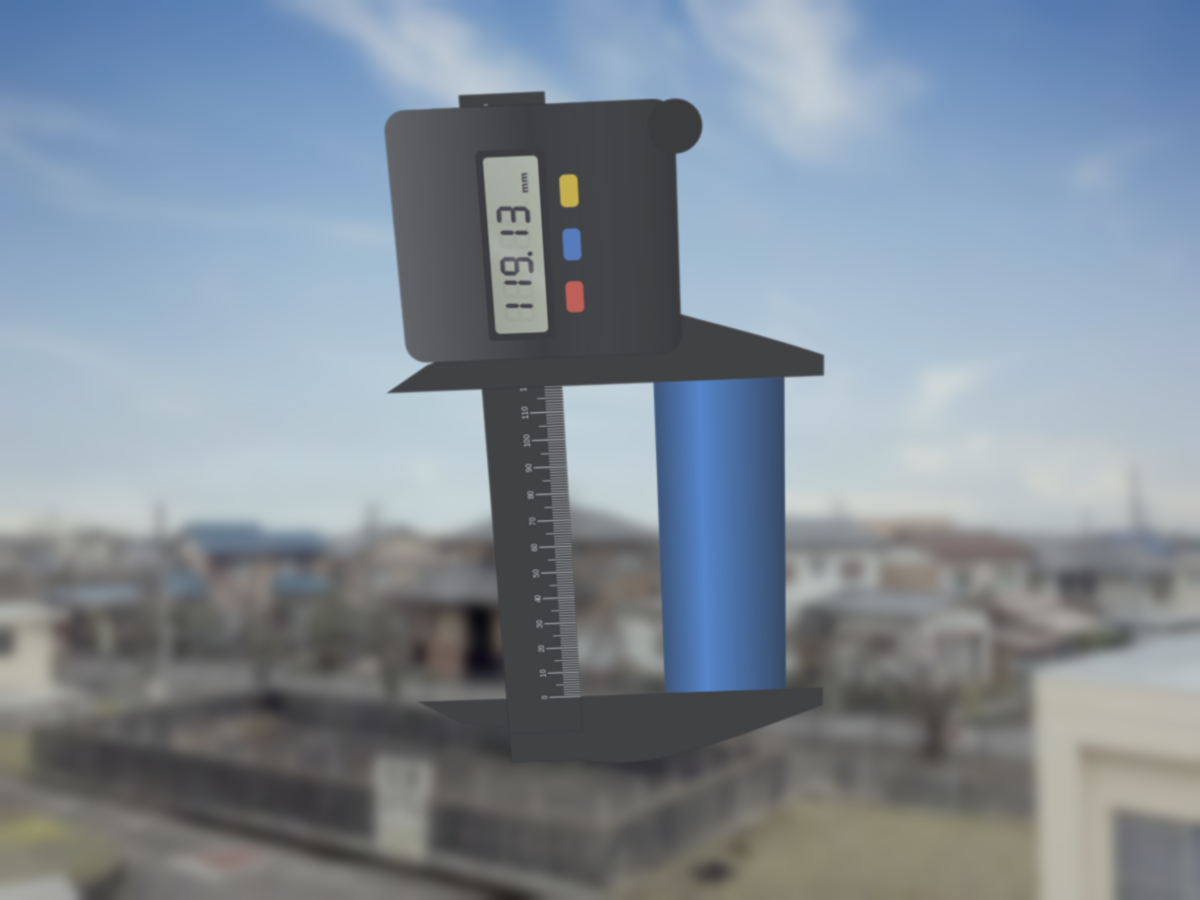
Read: 119.13,mm
